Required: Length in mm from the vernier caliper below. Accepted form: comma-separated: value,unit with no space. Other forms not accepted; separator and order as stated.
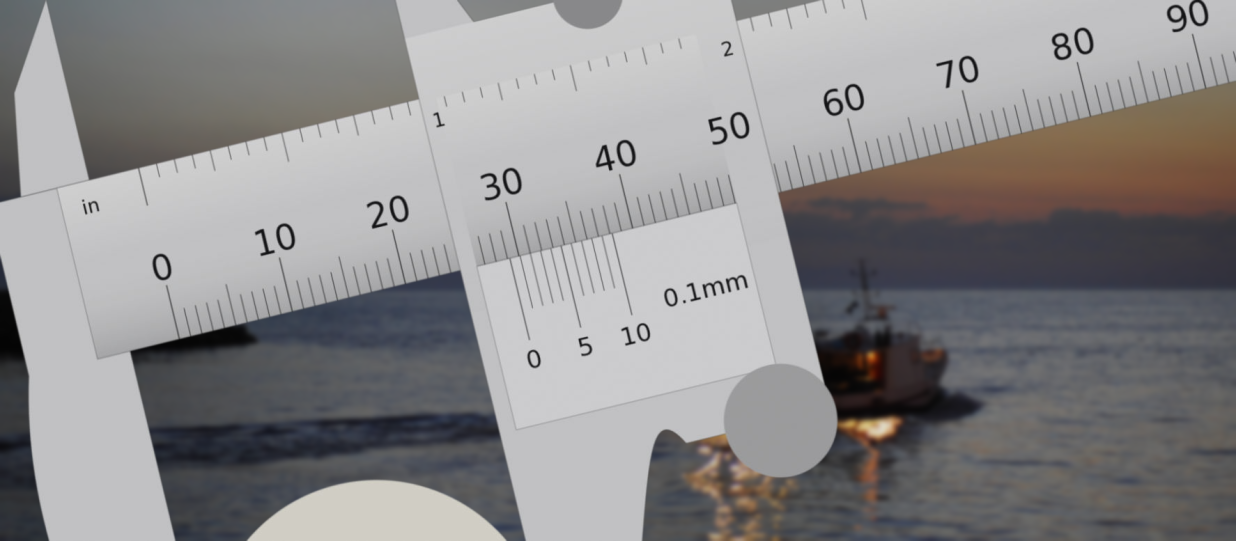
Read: 29.2,mm
